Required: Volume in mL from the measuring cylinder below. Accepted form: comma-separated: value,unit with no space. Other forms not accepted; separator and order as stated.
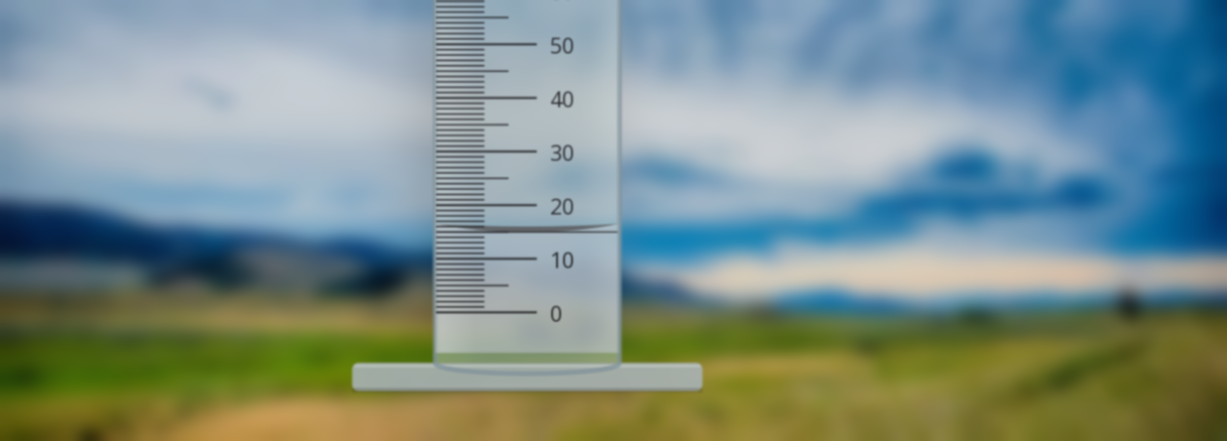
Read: 15,mL
